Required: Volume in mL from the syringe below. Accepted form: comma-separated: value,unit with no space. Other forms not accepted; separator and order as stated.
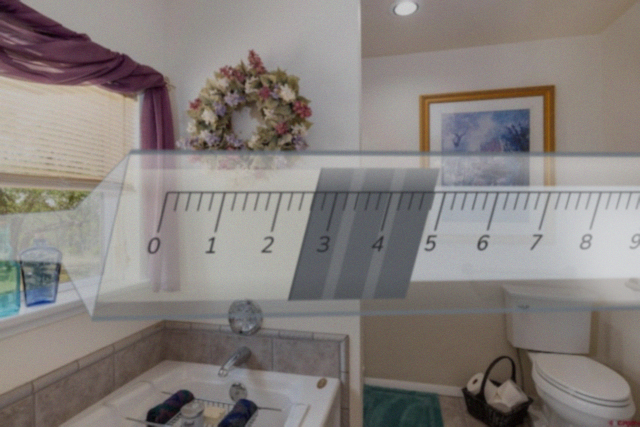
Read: 2.6,mL
